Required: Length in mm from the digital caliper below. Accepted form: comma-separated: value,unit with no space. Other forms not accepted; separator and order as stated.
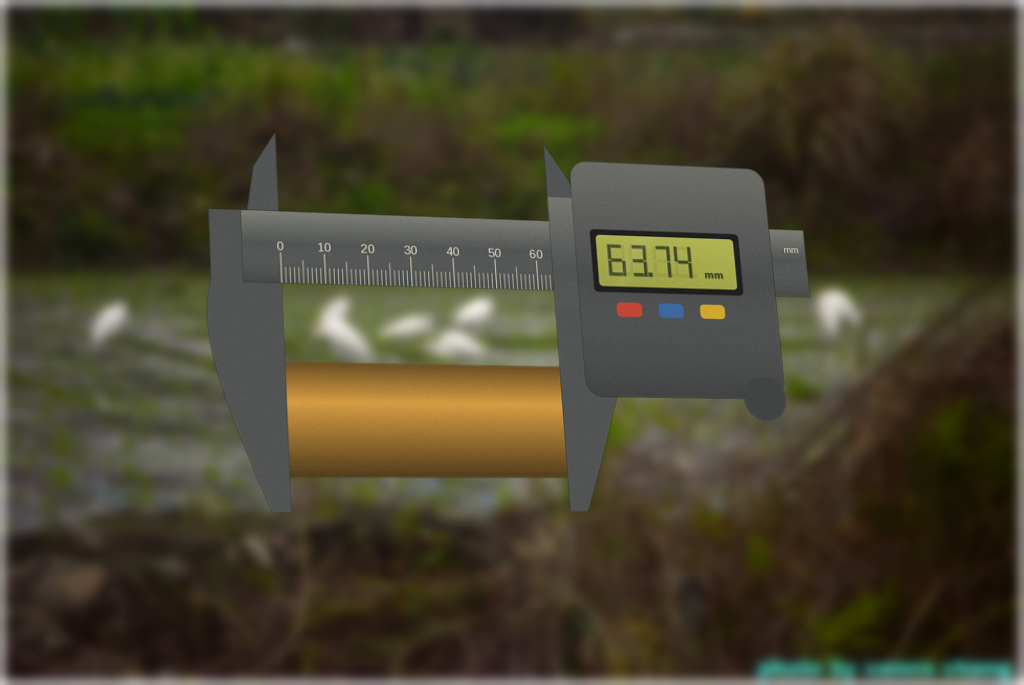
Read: 63.74,mm
